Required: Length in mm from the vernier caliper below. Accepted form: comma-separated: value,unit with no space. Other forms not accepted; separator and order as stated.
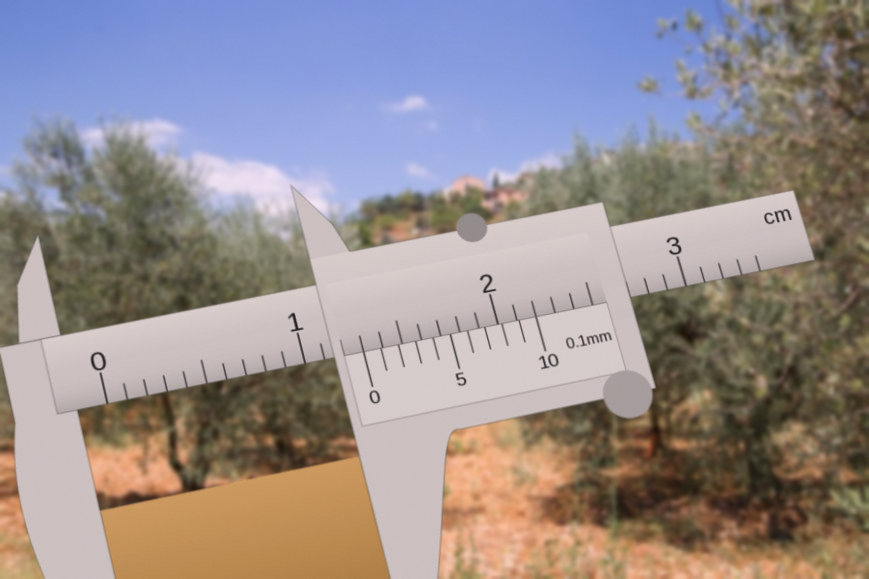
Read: 13.0,mm
